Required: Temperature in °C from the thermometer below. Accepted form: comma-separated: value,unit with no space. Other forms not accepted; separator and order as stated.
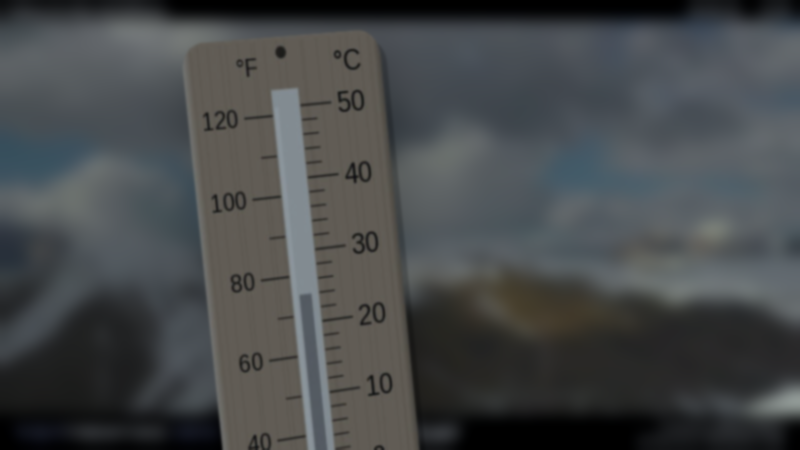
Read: 24,°C
